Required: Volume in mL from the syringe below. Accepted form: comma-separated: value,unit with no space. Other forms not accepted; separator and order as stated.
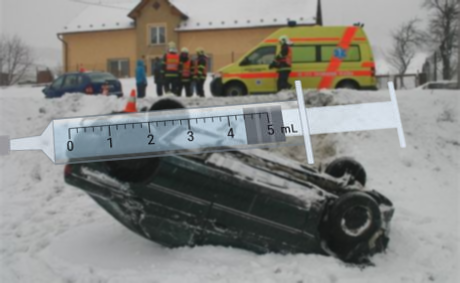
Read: 4.4,mL
